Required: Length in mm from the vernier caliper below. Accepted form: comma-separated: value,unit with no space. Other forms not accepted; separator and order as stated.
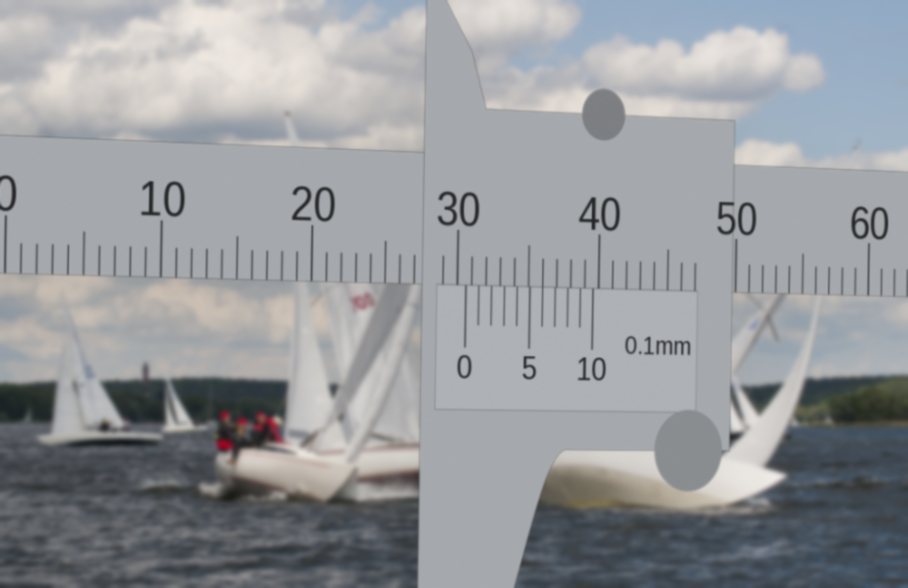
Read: 30.6,mm
